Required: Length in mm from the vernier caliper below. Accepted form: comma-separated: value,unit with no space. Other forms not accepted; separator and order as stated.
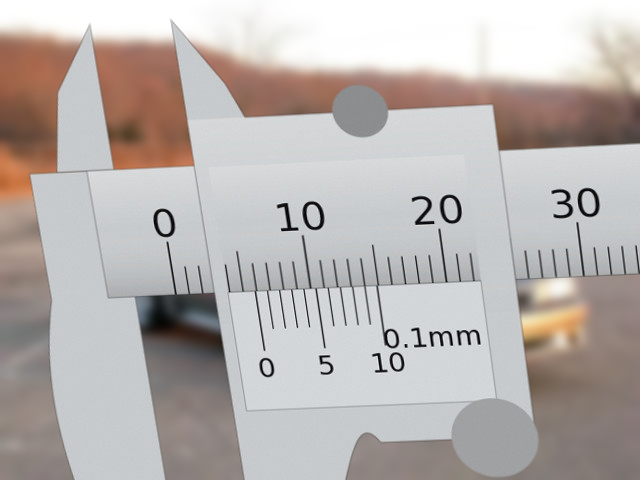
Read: 5.9,mm
